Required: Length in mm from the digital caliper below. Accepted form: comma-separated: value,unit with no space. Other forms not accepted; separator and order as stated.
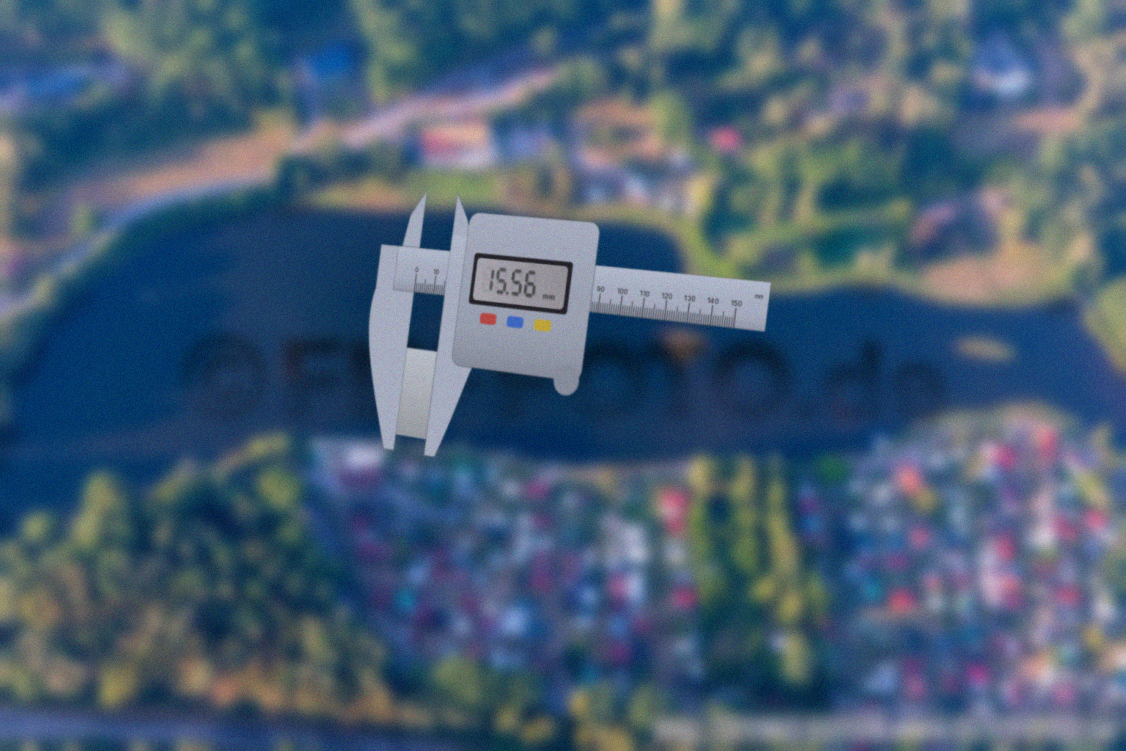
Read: 15.56,mm
